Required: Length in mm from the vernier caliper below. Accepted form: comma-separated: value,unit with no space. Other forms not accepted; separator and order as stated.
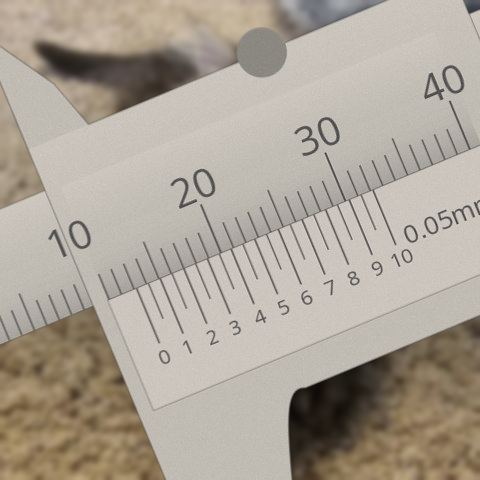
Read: 13.2,mm
